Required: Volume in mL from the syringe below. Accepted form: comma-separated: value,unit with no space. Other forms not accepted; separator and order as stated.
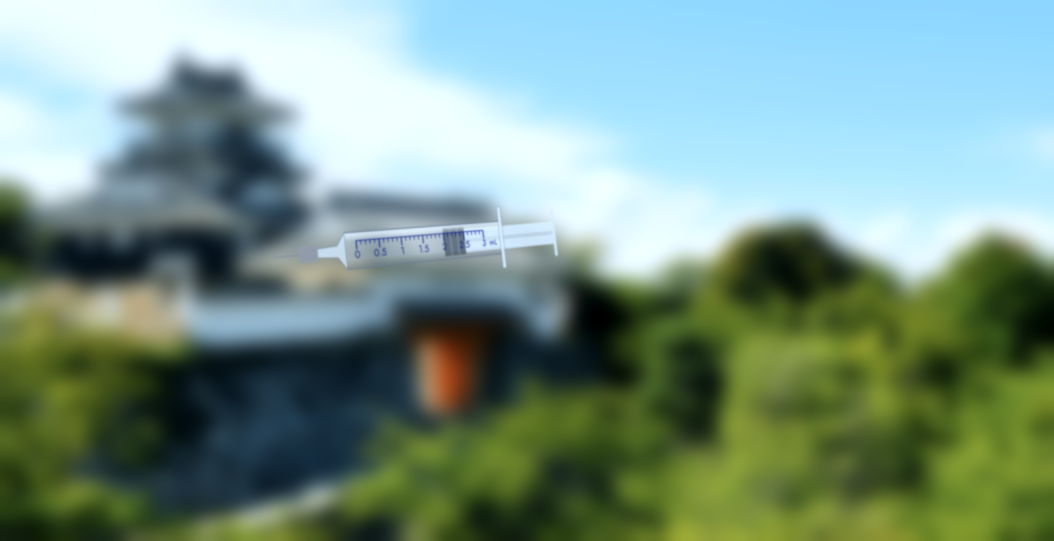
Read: 2,mL
